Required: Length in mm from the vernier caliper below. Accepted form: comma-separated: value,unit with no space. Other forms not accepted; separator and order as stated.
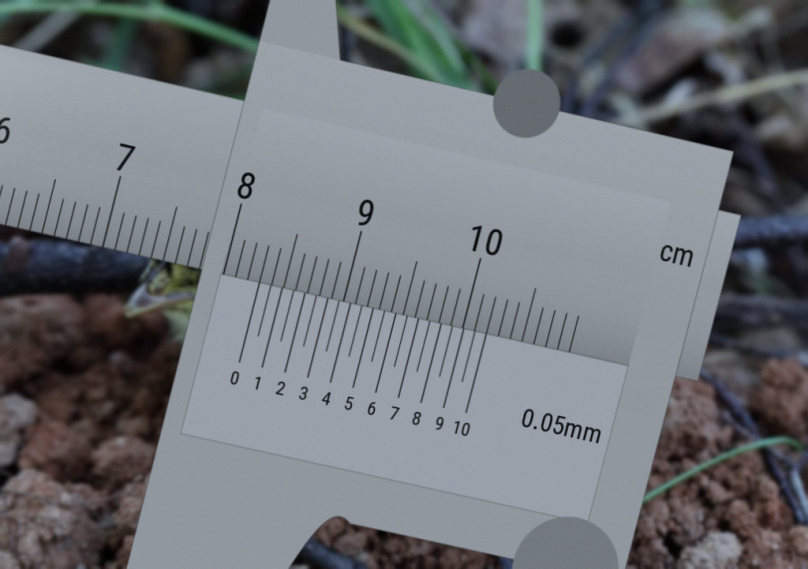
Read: 83.0,mm
